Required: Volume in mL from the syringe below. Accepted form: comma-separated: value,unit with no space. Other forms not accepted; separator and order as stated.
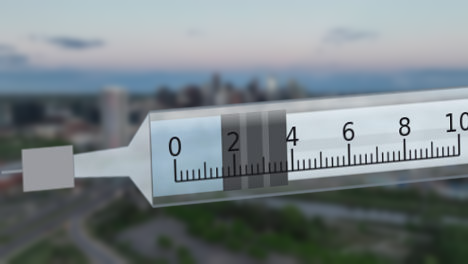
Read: 1.6,mL
